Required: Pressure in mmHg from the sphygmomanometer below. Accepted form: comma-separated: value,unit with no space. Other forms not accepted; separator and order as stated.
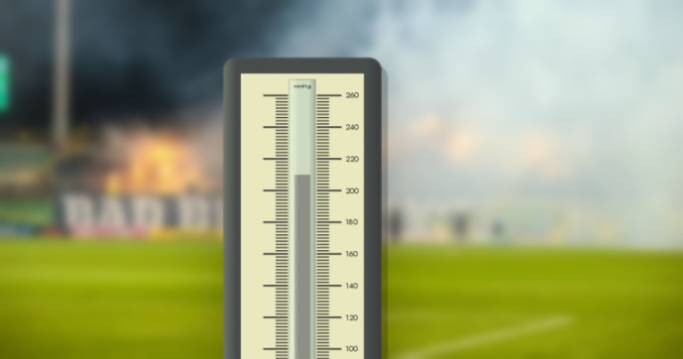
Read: 210,mmHg
